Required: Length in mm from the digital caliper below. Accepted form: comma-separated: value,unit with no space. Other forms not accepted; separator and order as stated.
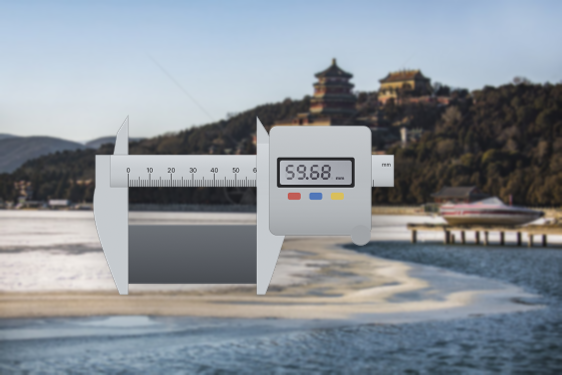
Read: 59.68,mm
